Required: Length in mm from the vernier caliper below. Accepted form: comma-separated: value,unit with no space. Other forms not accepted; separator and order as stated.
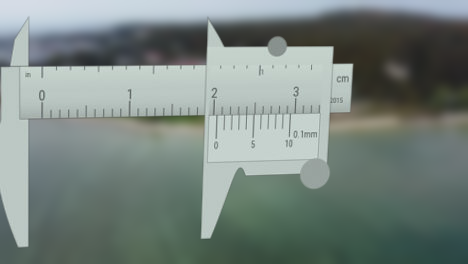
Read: 20.4,mm
